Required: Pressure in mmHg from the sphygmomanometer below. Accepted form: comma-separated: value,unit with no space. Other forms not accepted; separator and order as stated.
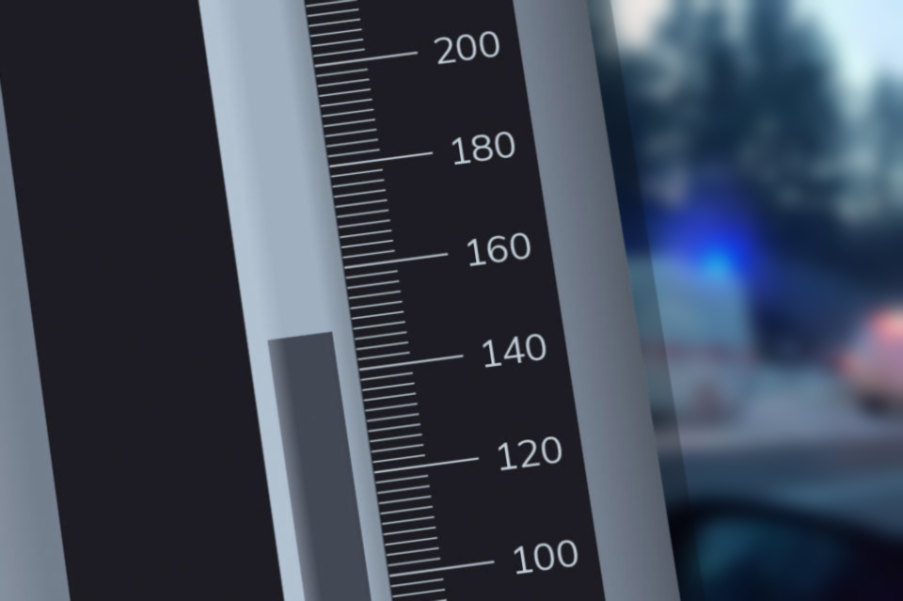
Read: 148,mmHg
